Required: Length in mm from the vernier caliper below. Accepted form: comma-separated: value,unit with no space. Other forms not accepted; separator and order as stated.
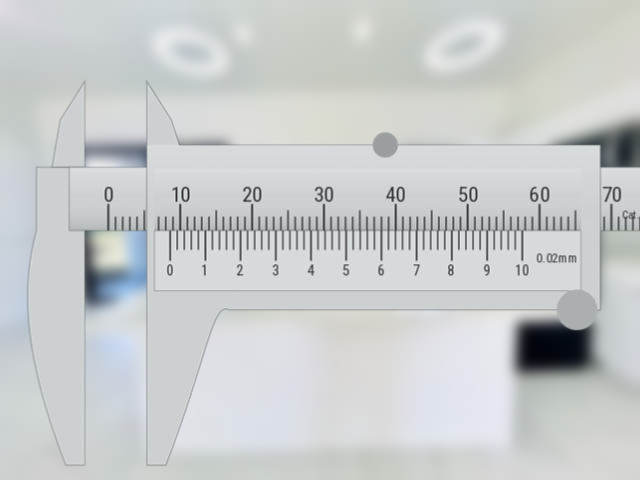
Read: 8.6,mm
